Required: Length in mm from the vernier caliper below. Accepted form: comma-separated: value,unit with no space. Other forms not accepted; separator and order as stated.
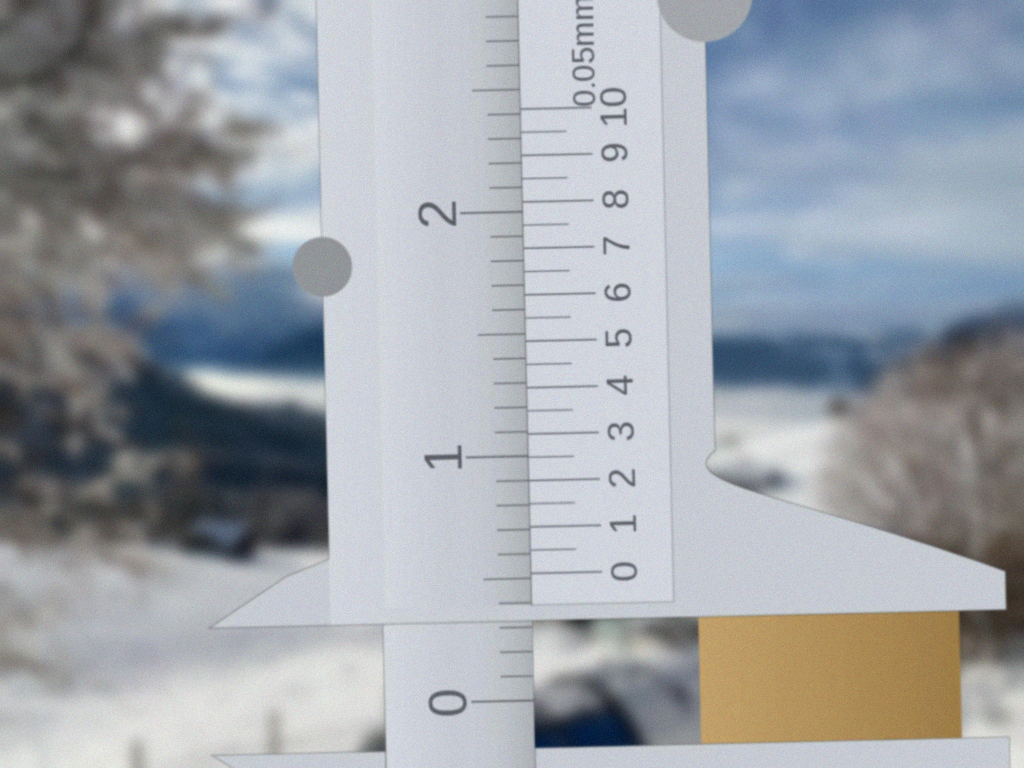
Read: 5.2,mm
